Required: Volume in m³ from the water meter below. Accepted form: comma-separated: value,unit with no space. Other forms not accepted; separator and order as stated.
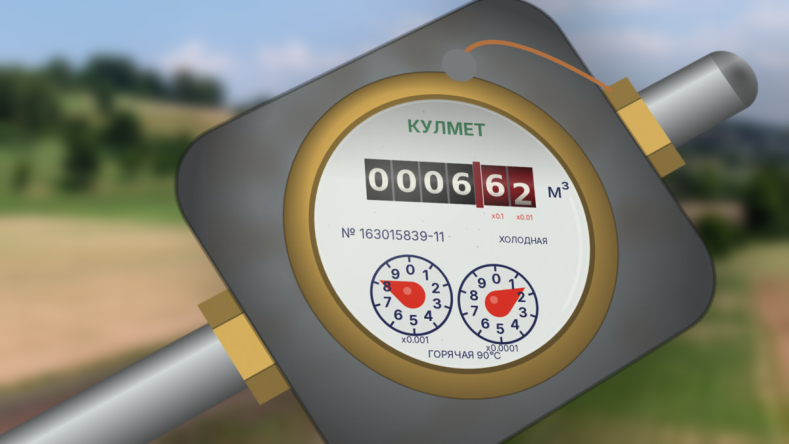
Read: 6.6181,m³
